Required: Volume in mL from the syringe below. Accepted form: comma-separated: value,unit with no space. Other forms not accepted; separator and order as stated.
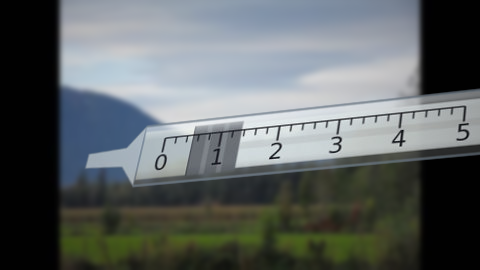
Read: 0.5,mL
